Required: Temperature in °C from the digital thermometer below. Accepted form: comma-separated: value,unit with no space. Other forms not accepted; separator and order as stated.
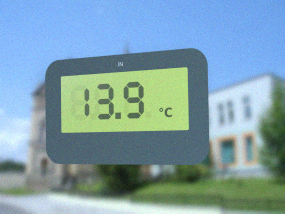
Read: 13.9,°C
